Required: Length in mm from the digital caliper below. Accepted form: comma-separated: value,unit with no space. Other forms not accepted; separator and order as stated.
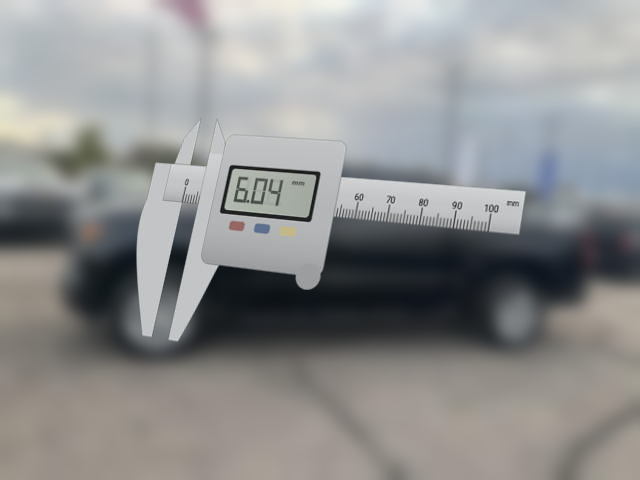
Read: 6.04,mm
